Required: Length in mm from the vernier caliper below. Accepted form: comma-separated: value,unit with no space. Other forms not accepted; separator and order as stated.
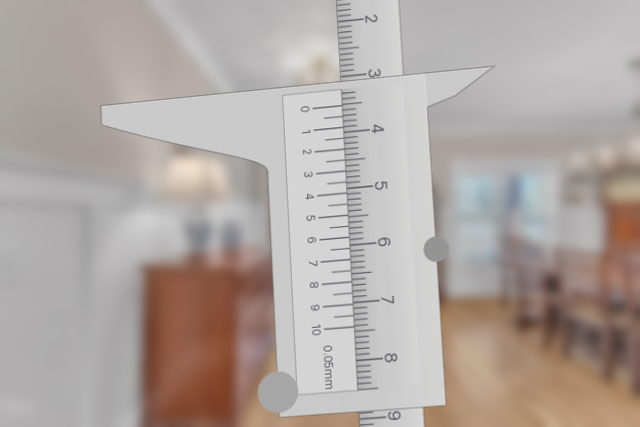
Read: 35.2,mm
